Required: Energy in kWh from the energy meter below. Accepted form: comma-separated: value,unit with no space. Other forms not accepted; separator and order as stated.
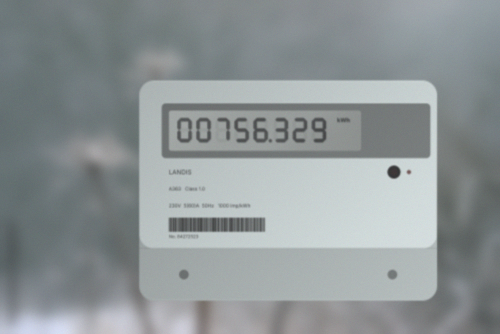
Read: 756.329,kWh
